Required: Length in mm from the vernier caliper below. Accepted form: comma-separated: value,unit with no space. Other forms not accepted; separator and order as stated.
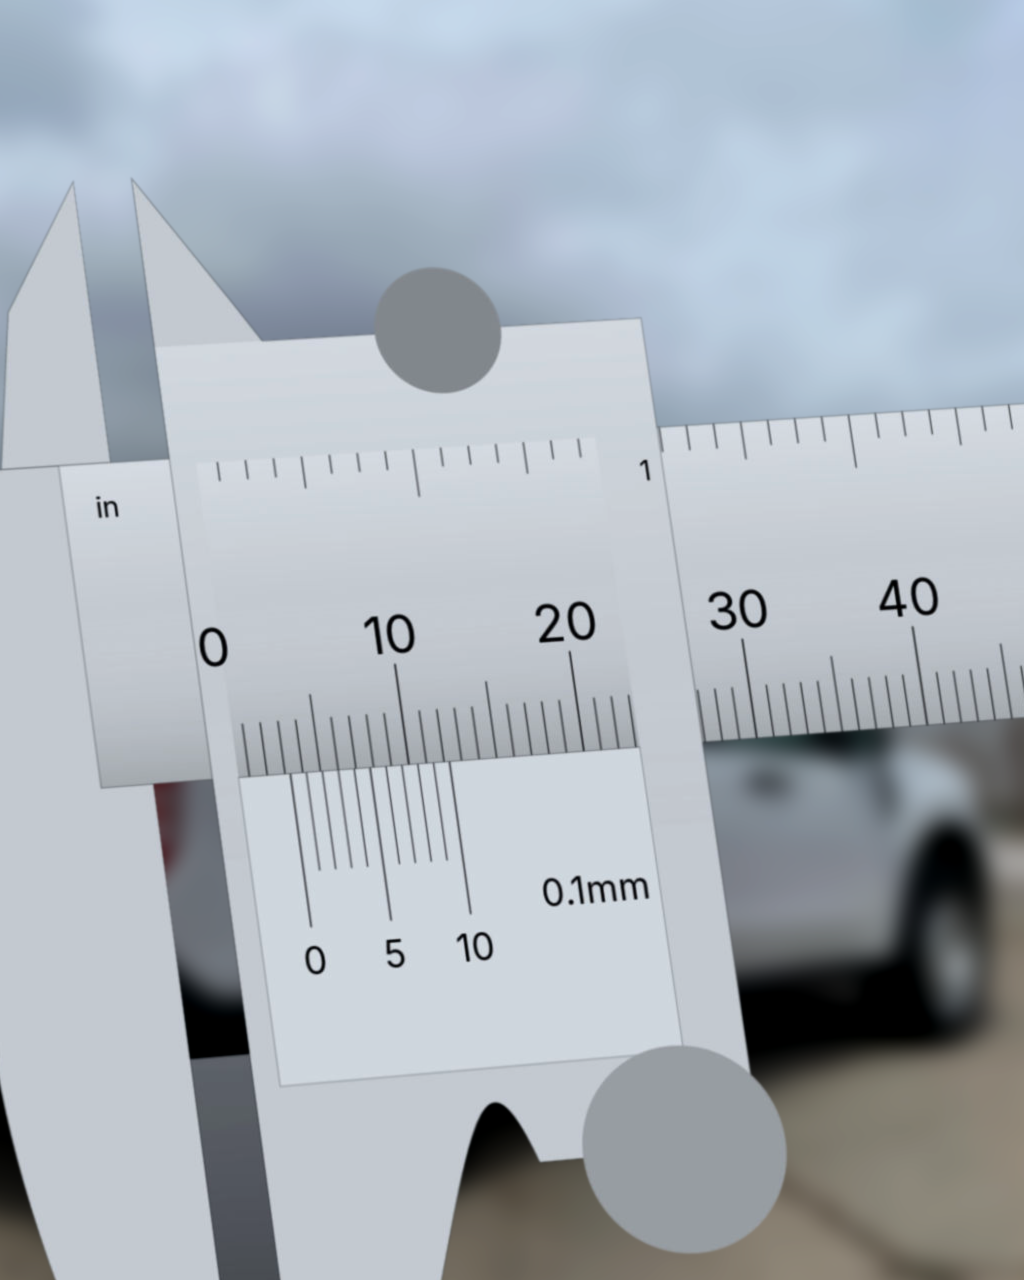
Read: 3.3,mm
